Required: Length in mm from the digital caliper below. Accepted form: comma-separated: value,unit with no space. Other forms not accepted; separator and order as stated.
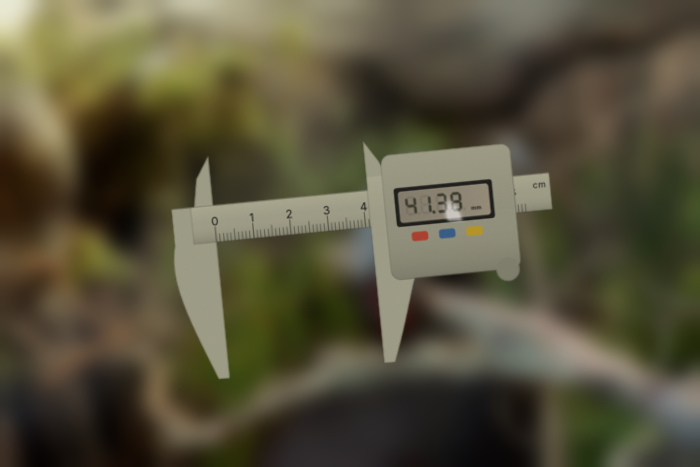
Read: 41.38,mm
